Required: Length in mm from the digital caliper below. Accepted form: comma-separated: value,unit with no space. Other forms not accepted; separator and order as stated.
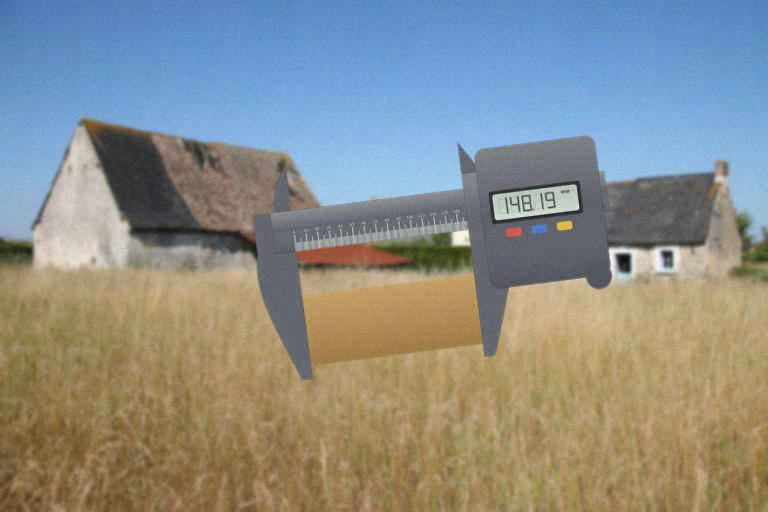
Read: 148.19,mm
